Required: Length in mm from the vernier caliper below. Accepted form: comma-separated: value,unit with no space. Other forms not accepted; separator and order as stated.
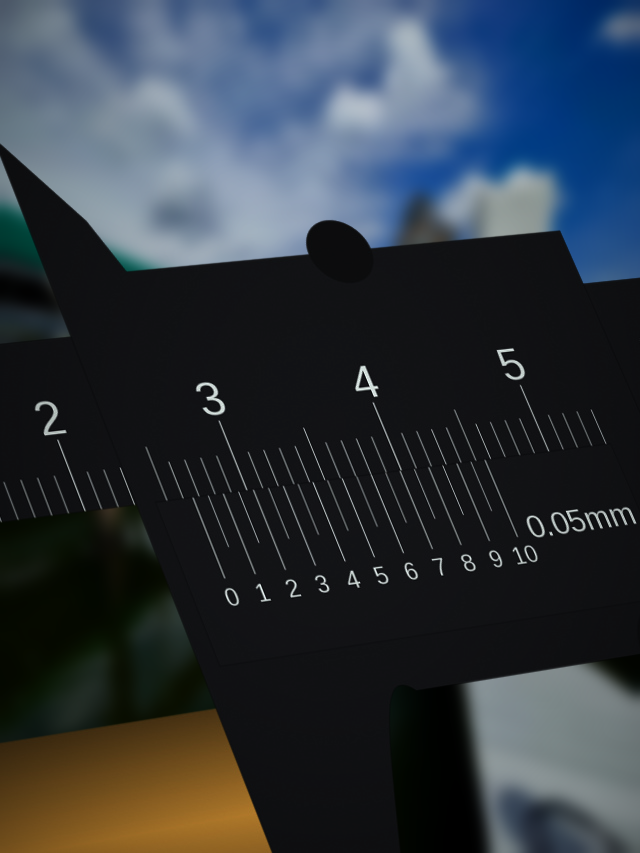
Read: 26.6,mm
